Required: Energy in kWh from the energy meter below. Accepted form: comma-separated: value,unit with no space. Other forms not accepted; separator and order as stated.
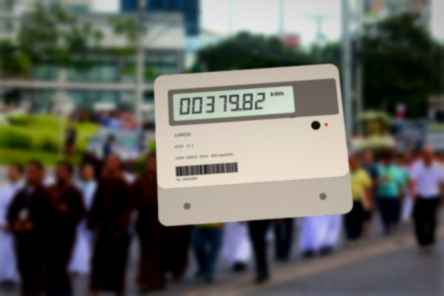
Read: 379.82,kWh
